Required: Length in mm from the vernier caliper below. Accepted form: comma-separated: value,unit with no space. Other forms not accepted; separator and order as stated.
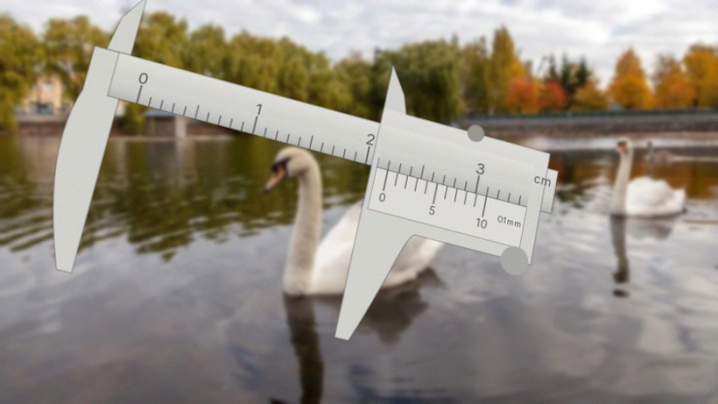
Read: 22.0,mm
